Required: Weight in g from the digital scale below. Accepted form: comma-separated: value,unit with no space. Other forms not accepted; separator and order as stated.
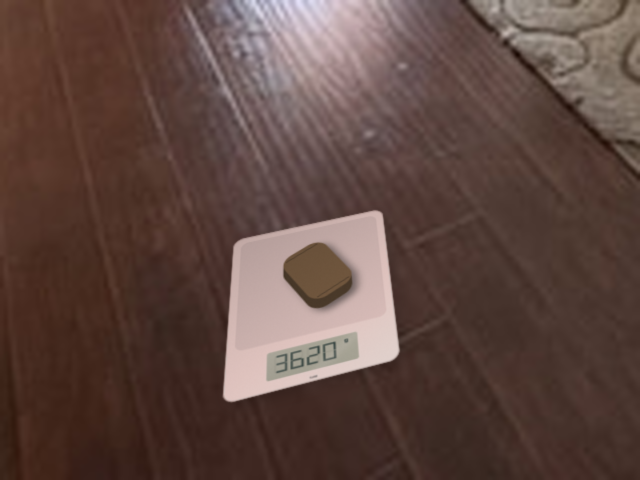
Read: 3620,g
